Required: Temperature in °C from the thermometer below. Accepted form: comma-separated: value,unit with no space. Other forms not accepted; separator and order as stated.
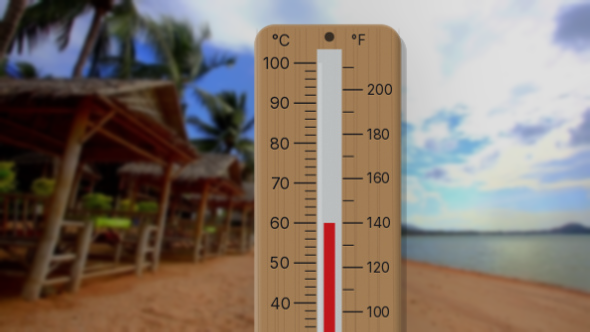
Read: 60,°C
